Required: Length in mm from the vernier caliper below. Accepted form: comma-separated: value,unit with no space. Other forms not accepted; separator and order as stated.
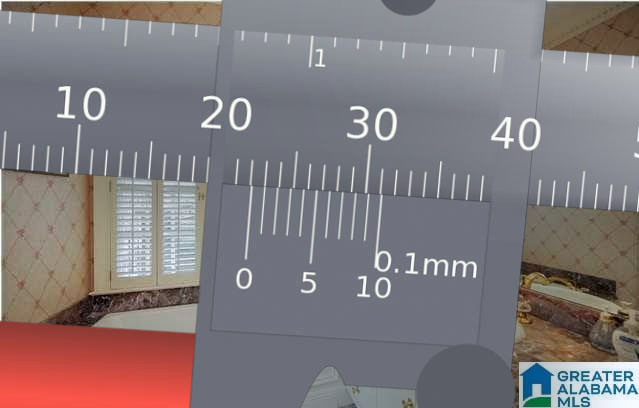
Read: 22.1,mm
